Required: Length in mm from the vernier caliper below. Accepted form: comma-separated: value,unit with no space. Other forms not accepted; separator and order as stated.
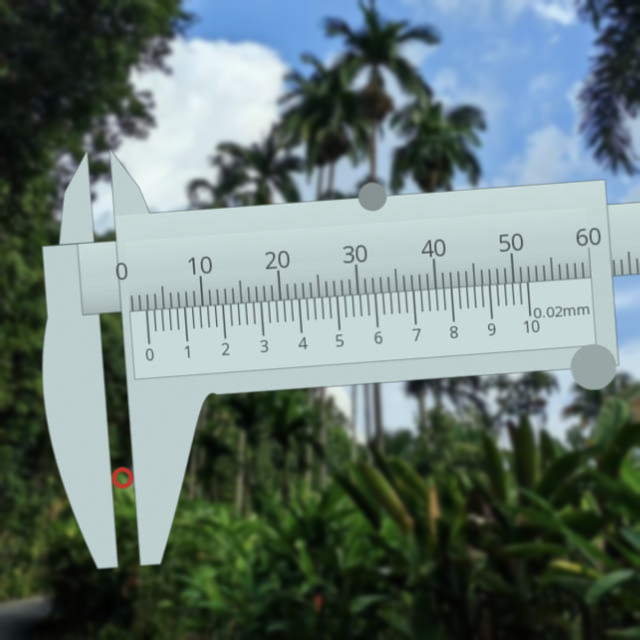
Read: 2.8,mm
